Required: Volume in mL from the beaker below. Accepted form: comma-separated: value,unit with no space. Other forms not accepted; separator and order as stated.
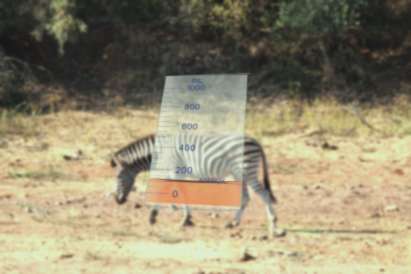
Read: 100,mL
